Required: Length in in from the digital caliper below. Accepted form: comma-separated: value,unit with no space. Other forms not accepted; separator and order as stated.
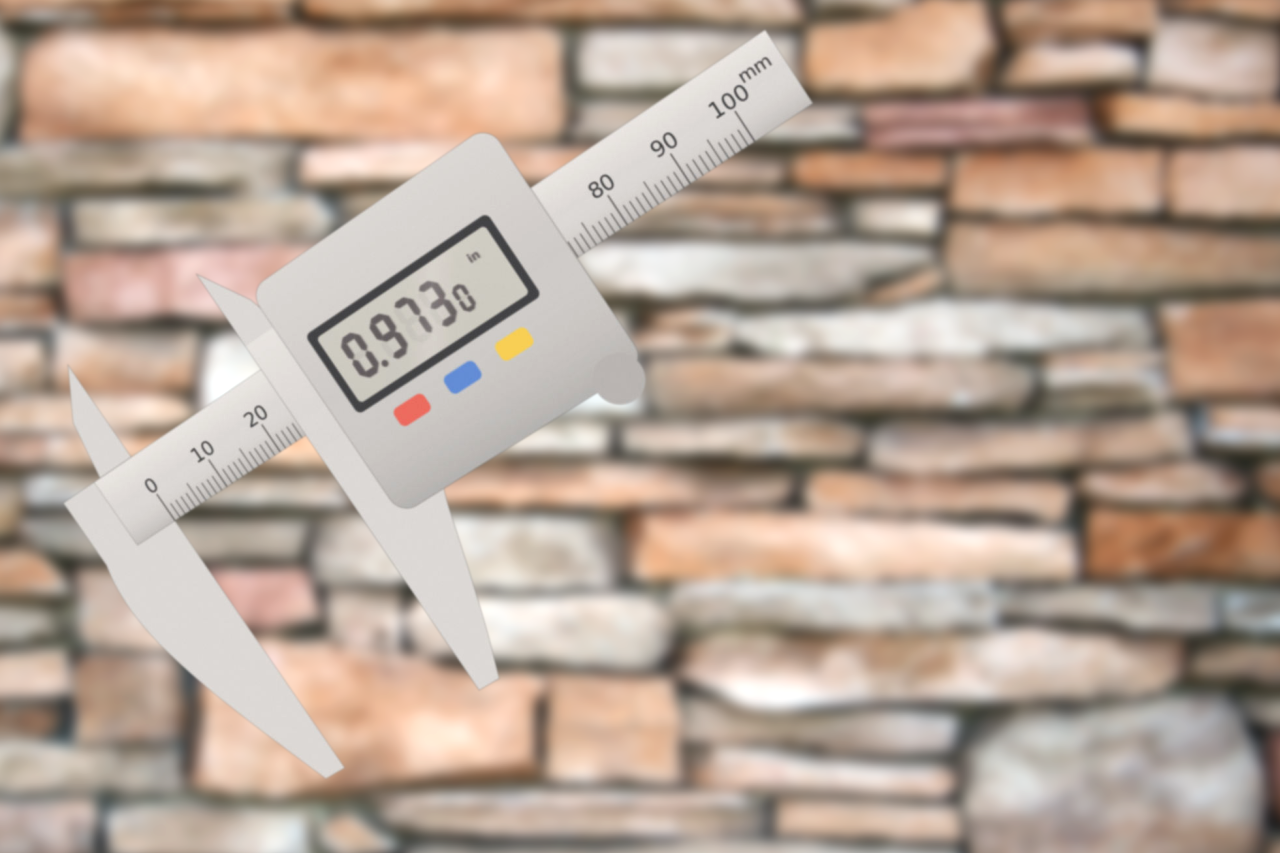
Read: 0.9730,in
